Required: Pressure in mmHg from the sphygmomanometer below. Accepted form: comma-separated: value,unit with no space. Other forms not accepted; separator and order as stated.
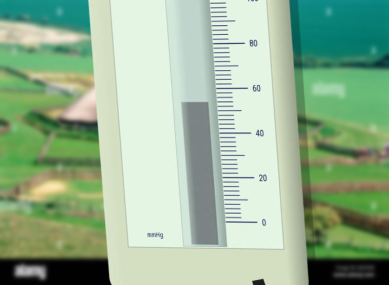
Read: 54,mmHg
